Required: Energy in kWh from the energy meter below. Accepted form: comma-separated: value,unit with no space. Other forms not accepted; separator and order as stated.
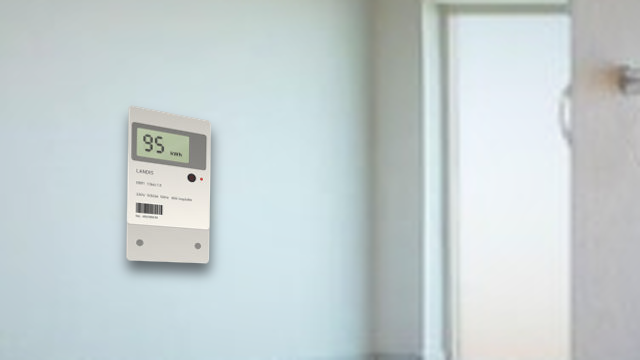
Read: 95,kWh
